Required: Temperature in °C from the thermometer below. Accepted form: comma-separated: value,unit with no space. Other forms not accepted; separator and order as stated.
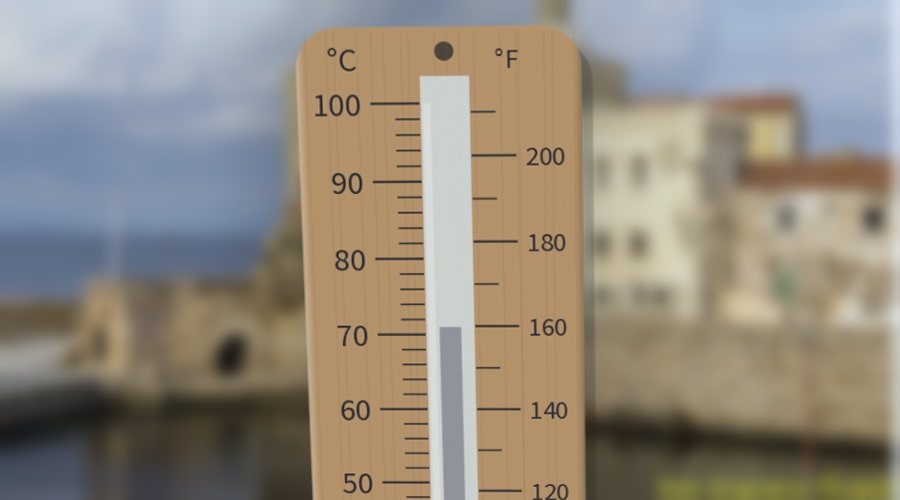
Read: 71,°C
